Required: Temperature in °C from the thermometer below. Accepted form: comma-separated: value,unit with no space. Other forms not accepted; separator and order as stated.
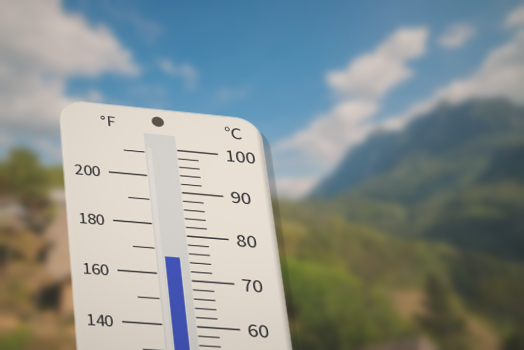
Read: 75,°C
